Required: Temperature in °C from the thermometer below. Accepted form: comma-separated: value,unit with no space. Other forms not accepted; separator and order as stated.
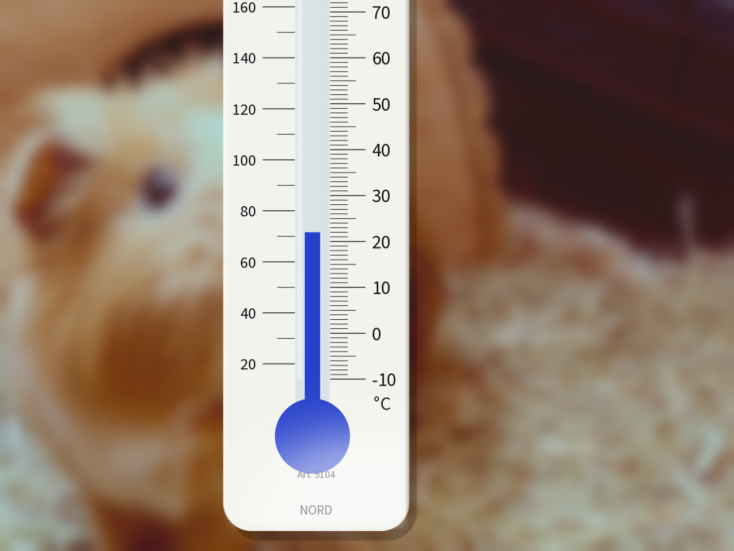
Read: 22,°C
